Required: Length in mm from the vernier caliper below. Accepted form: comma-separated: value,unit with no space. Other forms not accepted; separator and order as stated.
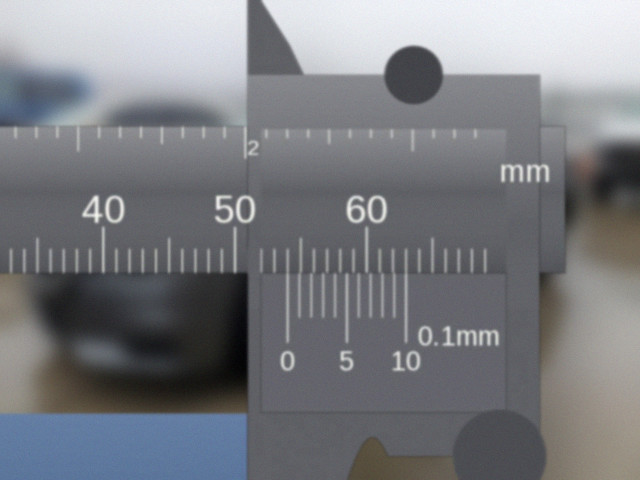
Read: 54.0,mm
